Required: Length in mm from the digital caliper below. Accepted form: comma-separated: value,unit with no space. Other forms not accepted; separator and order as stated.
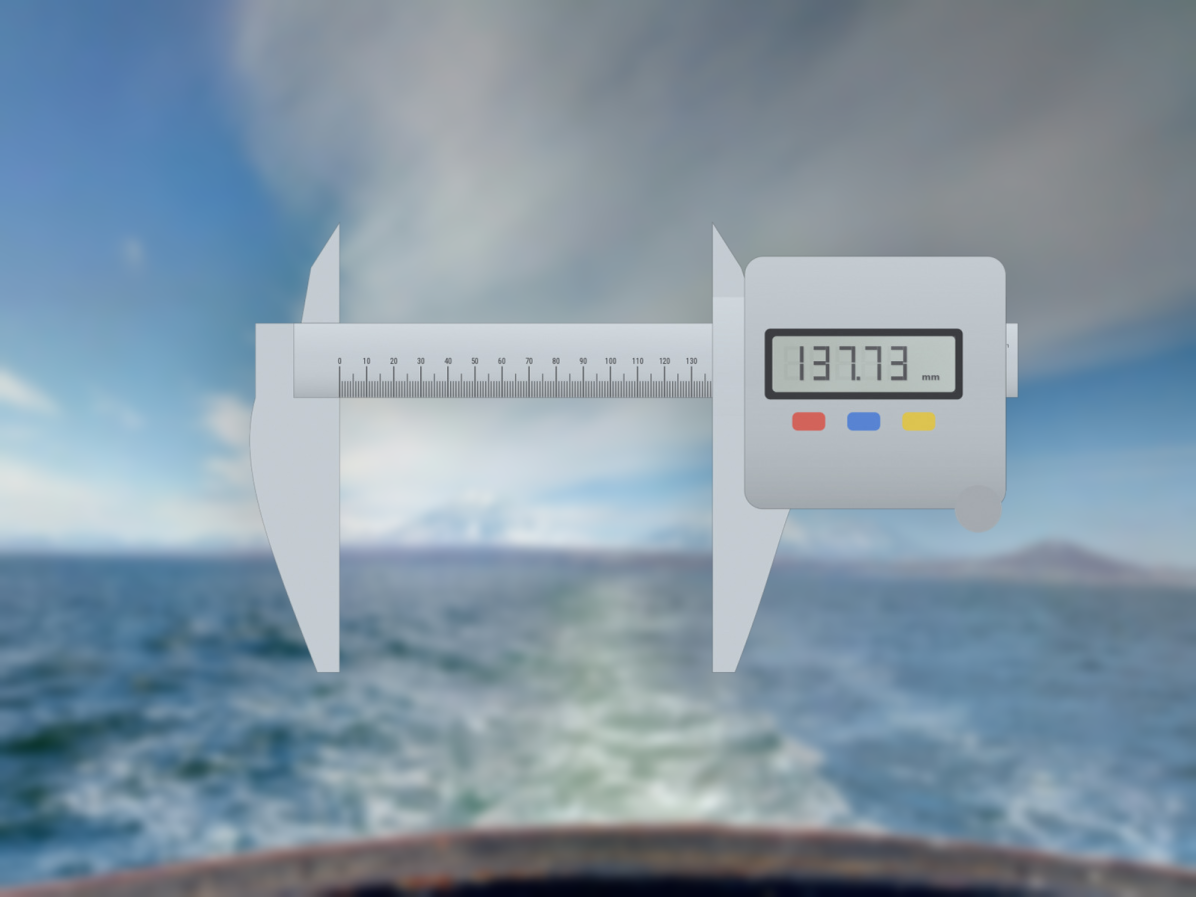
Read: 137.73,mm
